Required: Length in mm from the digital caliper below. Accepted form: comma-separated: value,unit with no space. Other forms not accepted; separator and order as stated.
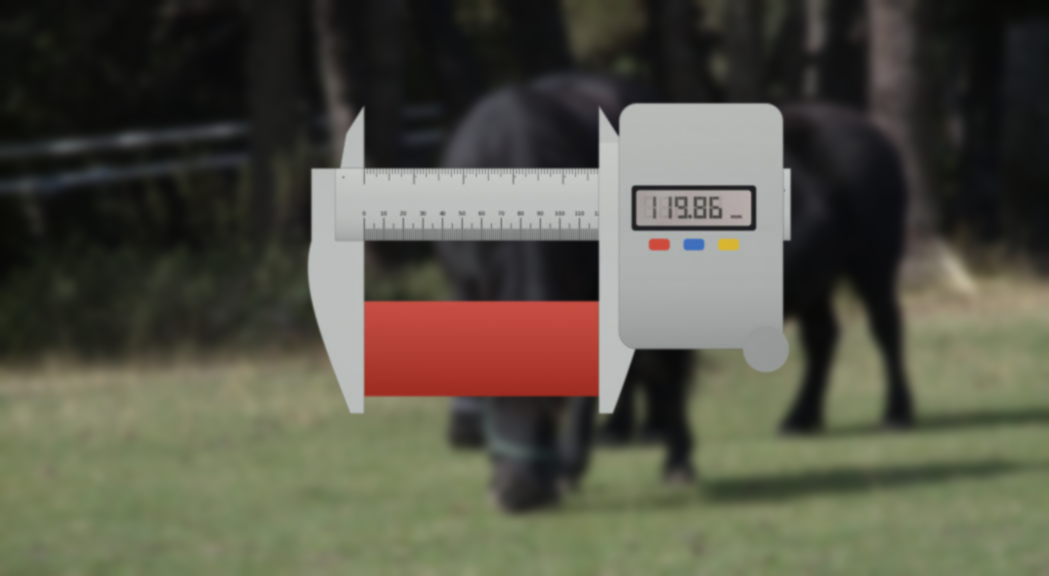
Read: 119.86,mm
